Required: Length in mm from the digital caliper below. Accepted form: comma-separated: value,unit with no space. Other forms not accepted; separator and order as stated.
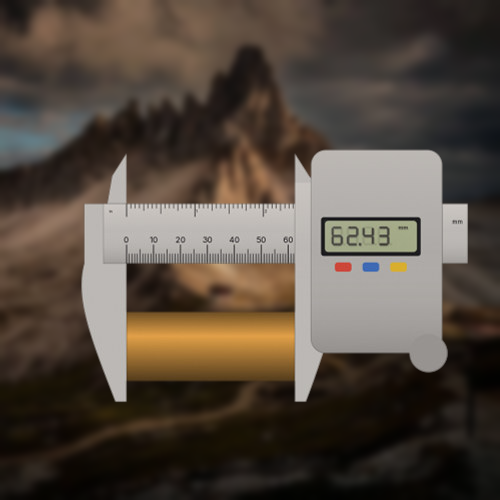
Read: 62.43,mm
